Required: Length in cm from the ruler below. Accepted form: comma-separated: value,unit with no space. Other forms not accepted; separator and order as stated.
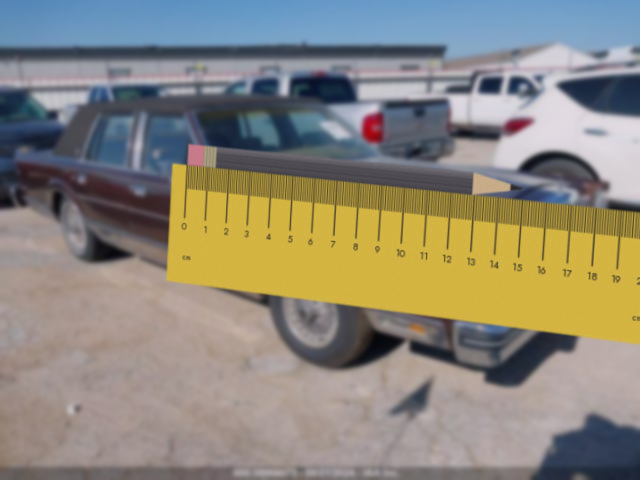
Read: 15,cm
